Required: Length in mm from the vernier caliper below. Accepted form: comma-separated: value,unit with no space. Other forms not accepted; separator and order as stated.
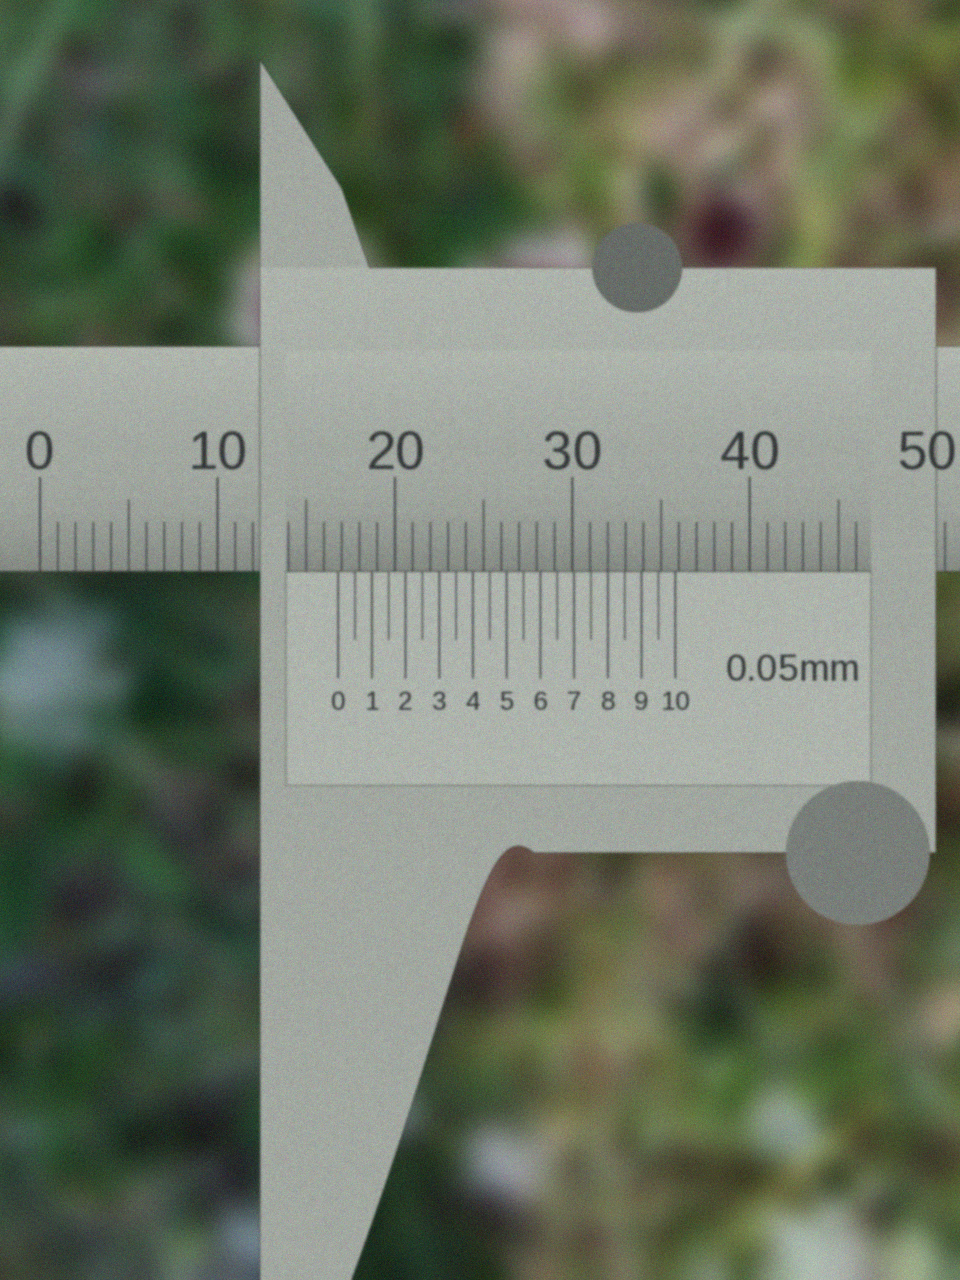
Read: 16.8,mm
